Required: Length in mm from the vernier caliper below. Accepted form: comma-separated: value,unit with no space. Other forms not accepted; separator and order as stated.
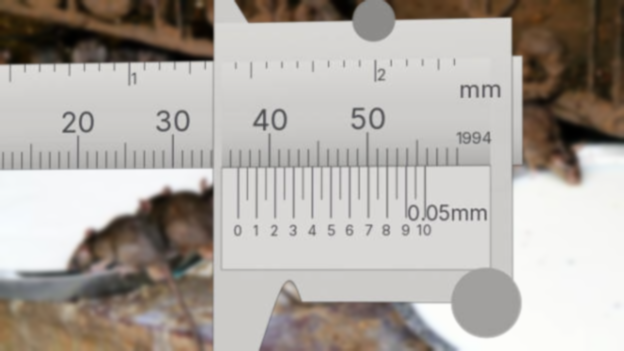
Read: 36.8,mm
